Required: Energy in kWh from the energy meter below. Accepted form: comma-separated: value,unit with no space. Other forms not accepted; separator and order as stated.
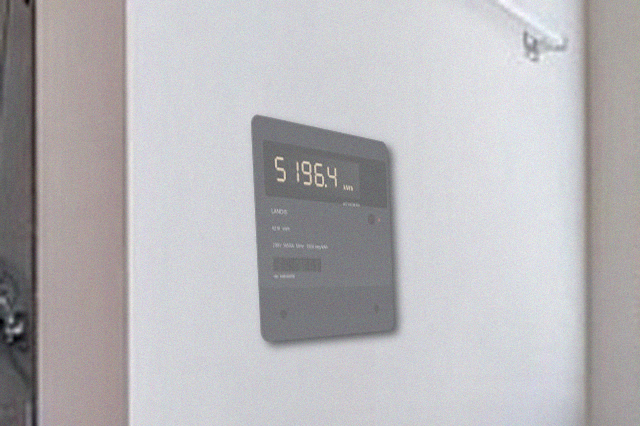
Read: 5196.4,kWh
